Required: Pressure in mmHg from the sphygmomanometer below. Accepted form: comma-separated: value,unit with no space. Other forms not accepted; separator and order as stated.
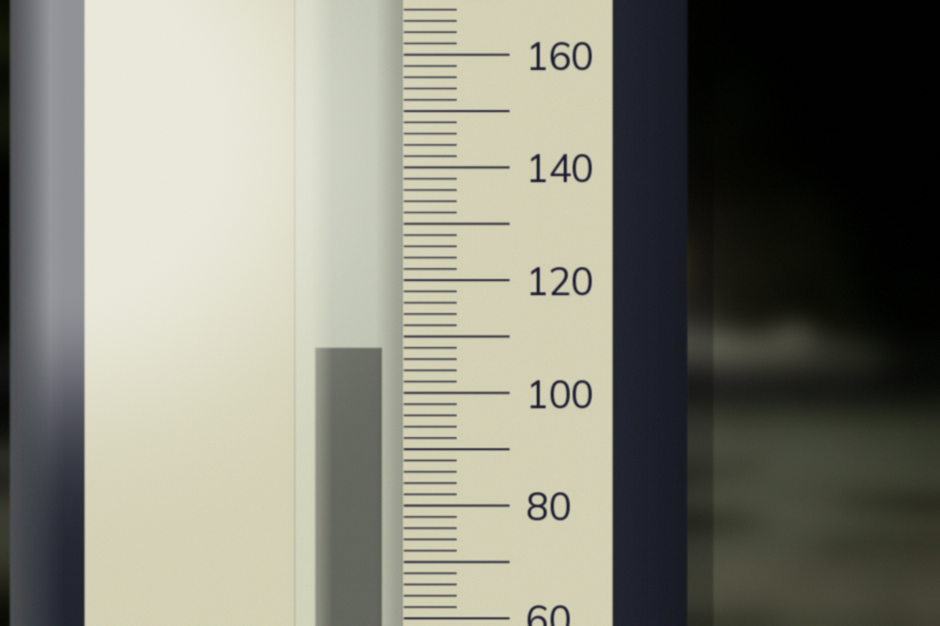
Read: 108,mmHg
